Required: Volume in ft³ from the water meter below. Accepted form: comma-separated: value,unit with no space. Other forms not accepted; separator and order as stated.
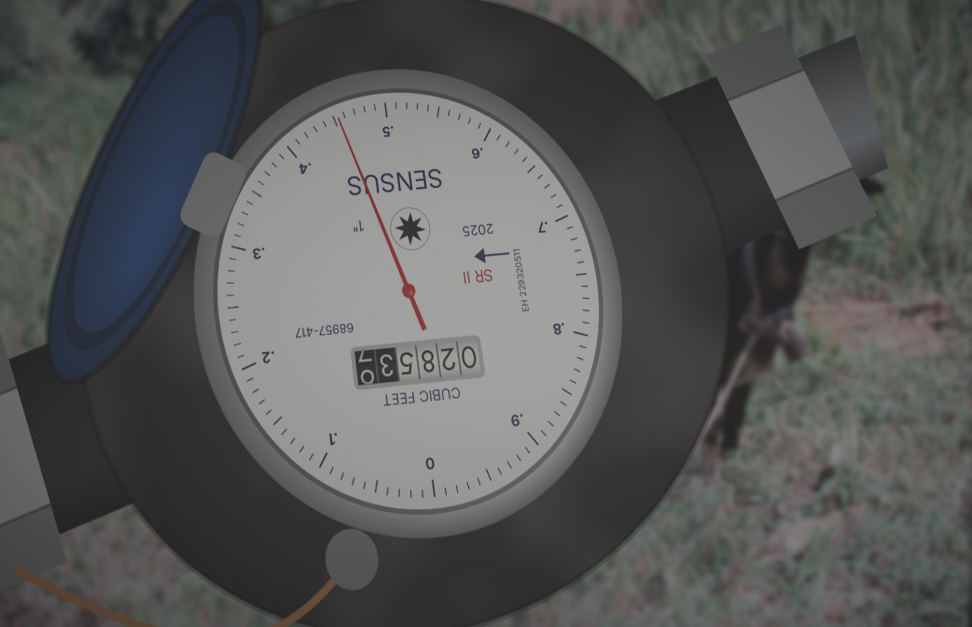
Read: 28536.45,ft³
